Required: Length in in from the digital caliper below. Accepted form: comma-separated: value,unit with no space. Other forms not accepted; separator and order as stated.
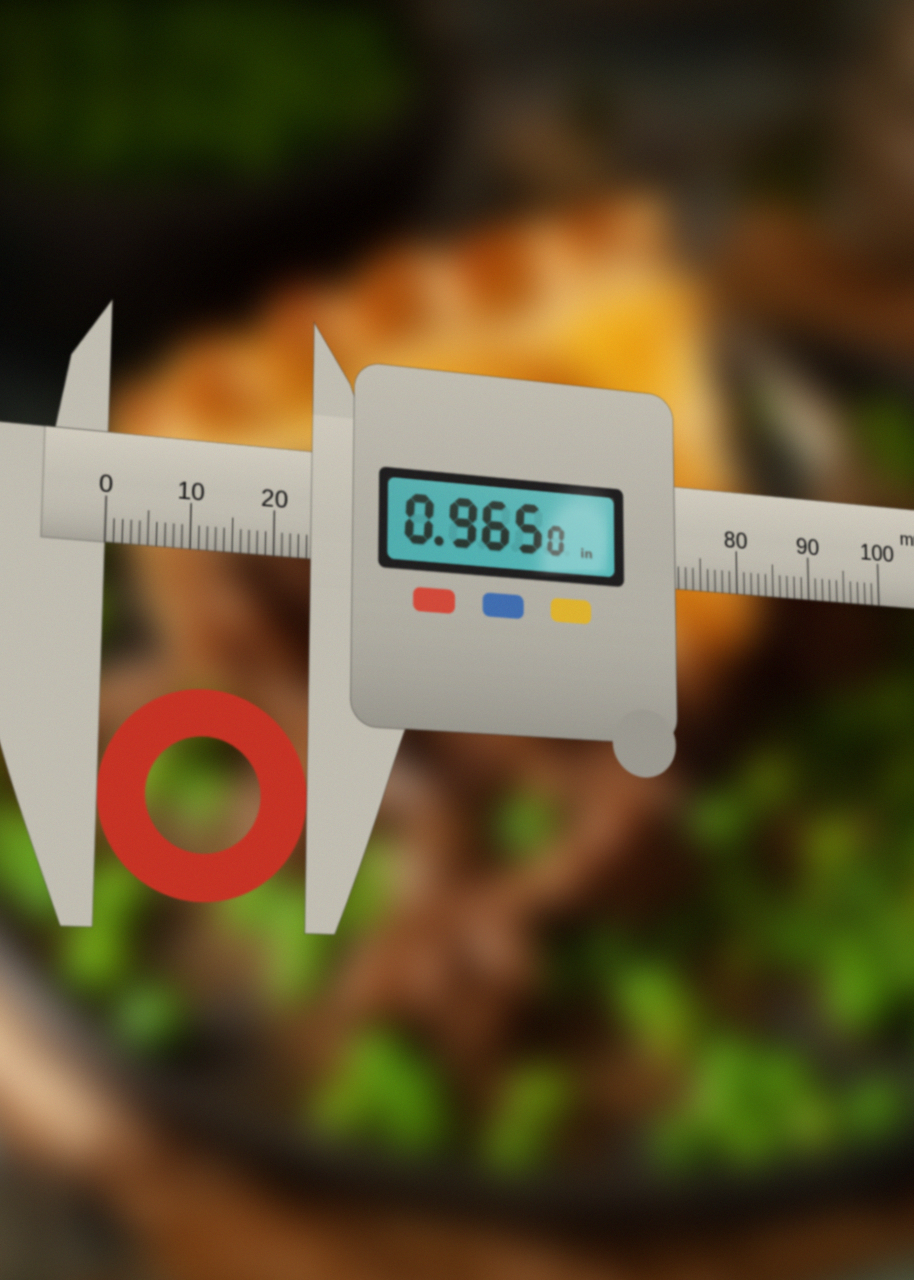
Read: 0.9650,in
